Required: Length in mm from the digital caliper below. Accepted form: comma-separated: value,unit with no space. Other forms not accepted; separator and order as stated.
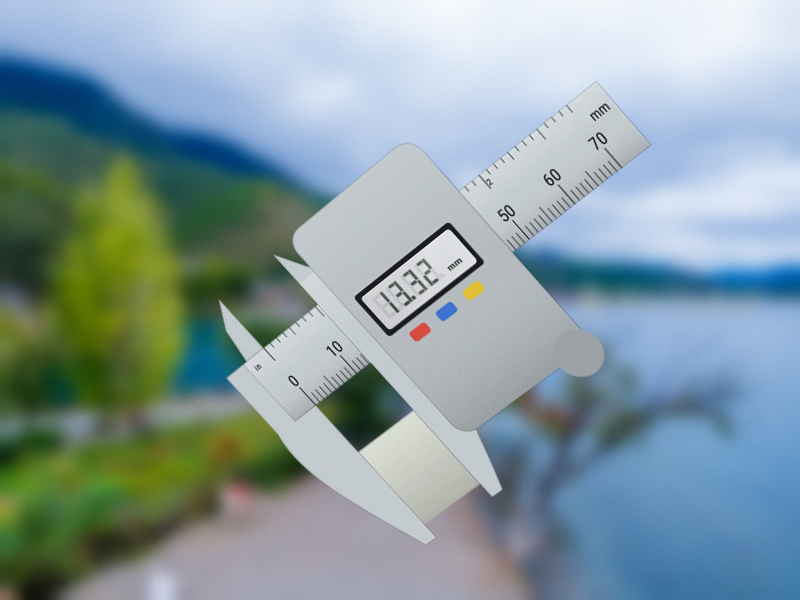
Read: 13.32,mm
